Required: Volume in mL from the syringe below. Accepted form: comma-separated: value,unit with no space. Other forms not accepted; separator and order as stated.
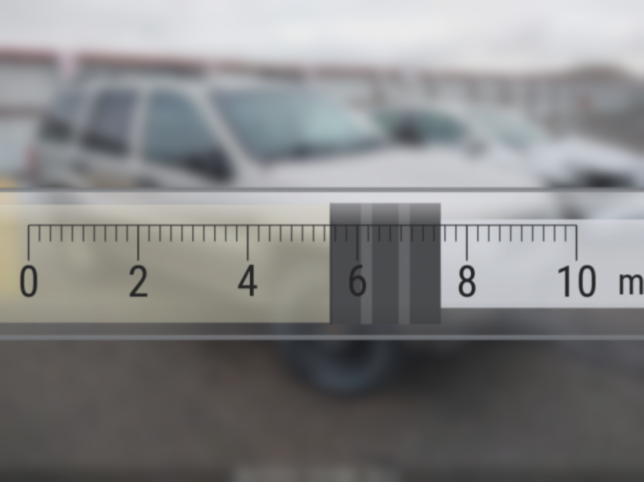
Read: 5.5,mL
